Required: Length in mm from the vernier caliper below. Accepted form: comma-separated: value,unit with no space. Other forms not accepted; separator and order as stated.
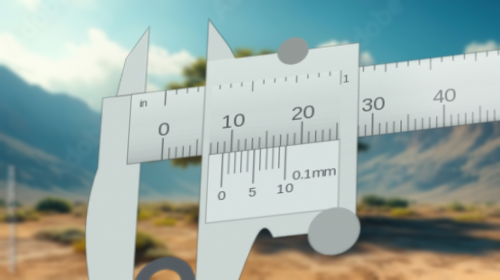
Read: 8.8,mm
